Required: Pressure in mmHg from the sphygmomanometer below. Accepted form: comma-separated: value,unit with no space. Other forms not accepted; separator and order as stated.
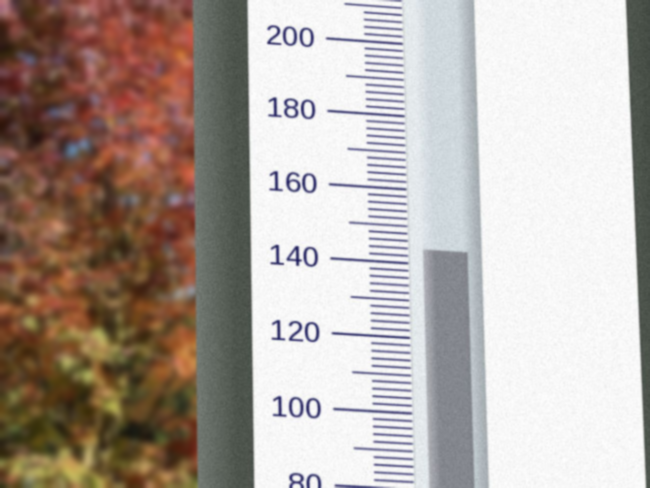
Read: 144,mmHg
